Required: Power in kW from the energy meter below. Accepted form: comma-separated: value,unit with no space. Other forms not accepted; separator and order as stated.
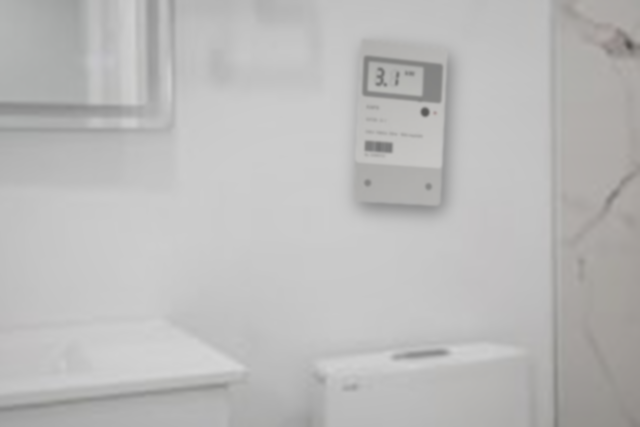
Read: 3.1,kW
